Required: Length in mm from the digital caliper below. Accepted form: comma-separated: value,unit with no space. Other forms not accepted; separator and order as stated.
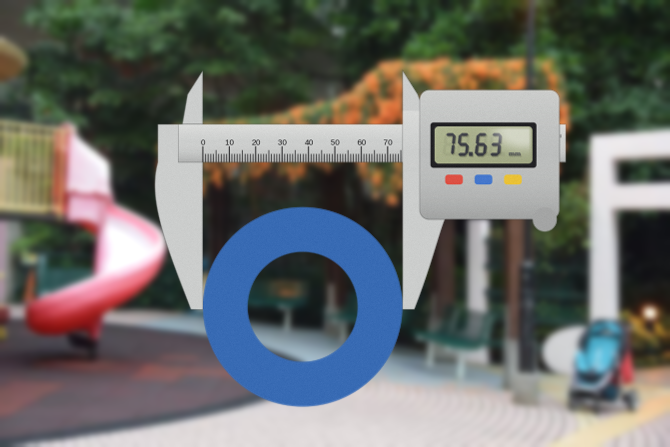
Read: 75.63,mm
